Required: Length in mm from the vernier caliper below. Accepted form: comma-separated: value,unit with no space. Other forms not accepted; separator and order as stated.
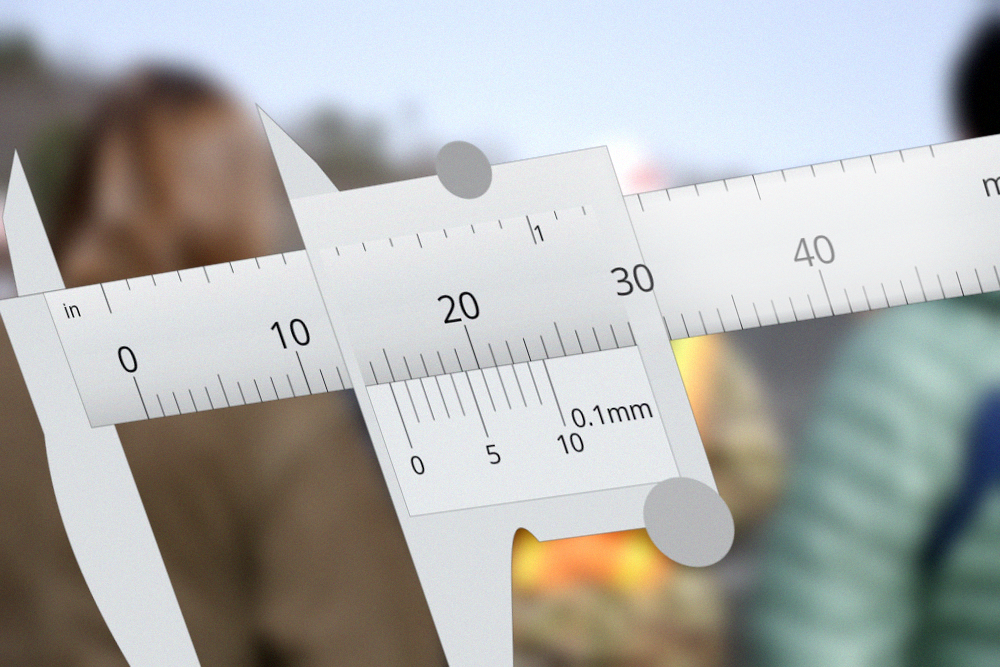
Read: 14.7,mm
